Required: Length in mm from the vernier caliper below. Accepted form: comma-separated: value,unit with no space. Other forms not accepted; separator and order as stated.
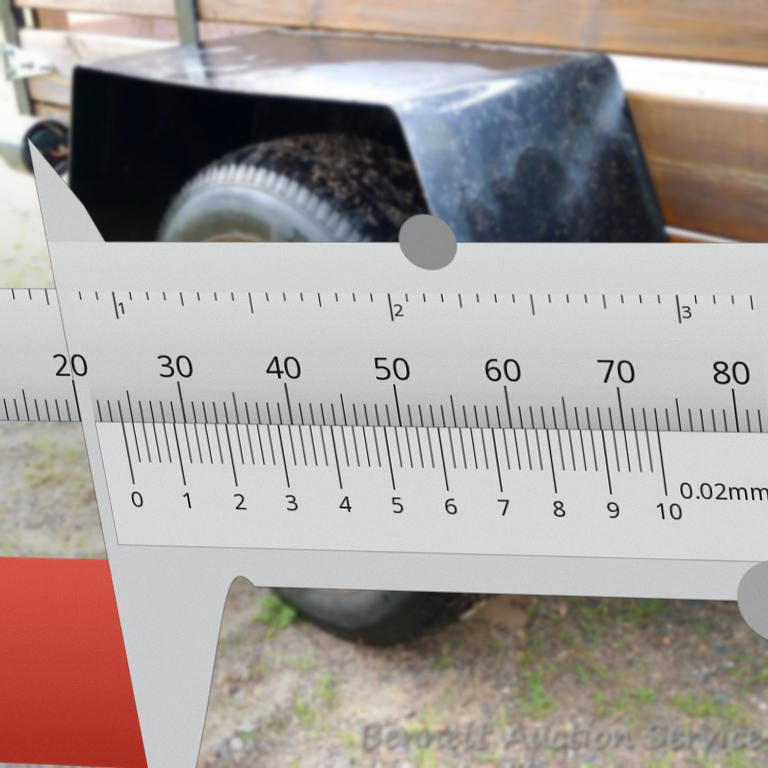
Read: 24.0,mm
